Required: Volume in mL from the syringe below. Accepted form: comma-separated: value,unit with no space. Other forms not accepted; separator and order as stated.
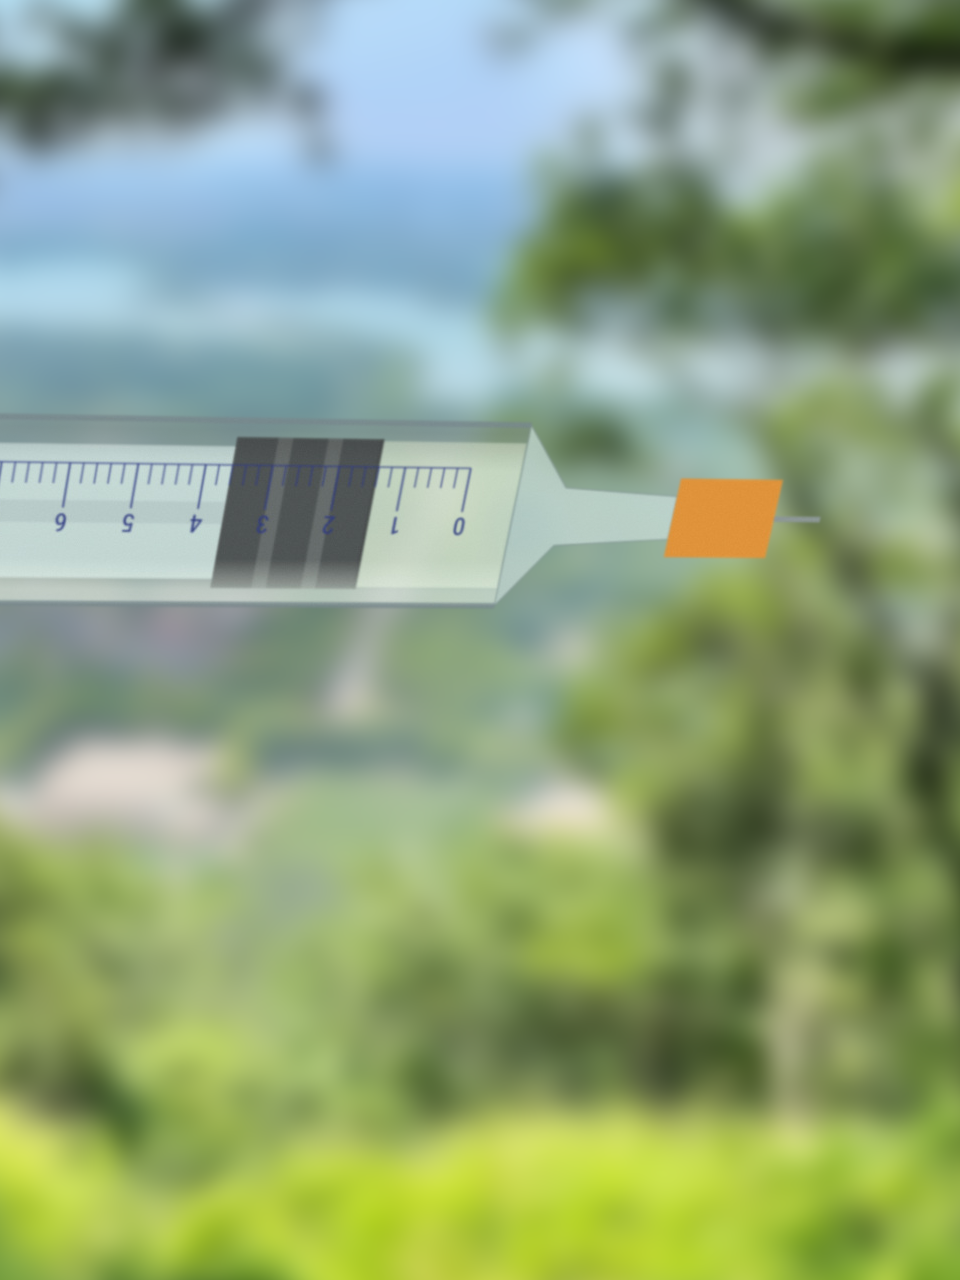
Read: 1.4,mL
